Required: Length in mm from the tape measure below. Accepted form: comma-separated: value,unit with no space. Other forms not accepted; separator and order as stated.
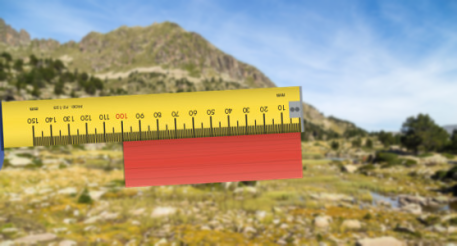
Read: 100,mm
